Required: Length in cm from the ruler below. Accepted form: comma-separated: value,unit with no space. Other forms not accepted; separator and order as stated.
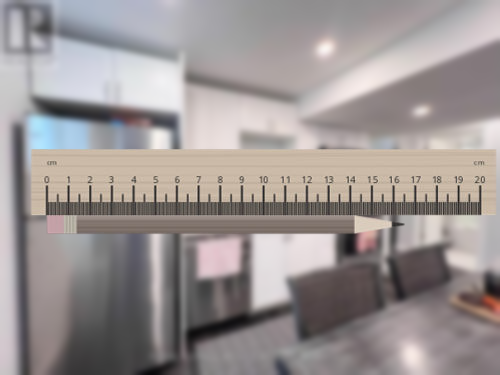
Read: 16.5,cm
